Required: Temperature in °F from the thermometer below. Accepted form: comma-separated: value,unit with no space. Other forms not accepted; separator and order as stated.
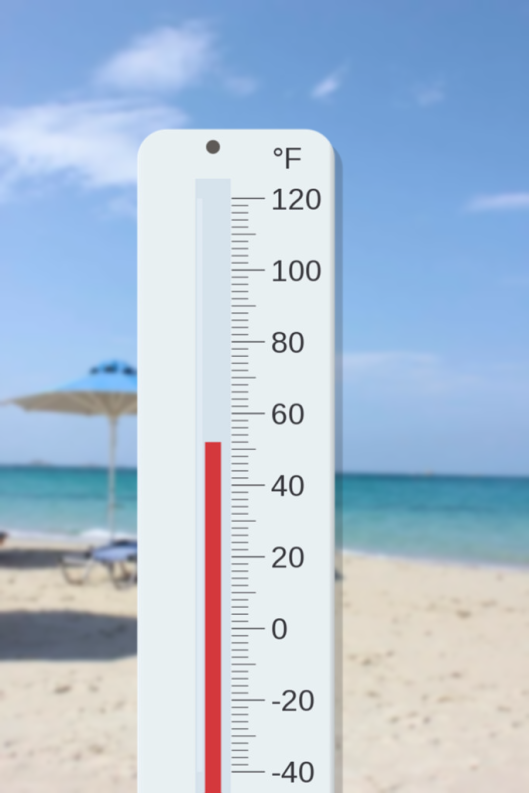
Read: 52,°F
